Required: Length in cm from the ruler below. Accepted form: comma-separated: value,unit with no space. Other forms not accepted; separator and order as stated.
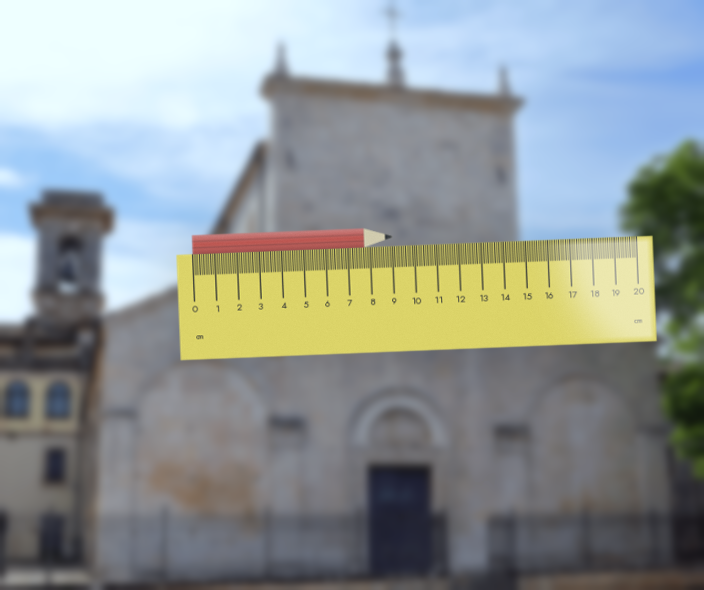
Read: 9,cm
